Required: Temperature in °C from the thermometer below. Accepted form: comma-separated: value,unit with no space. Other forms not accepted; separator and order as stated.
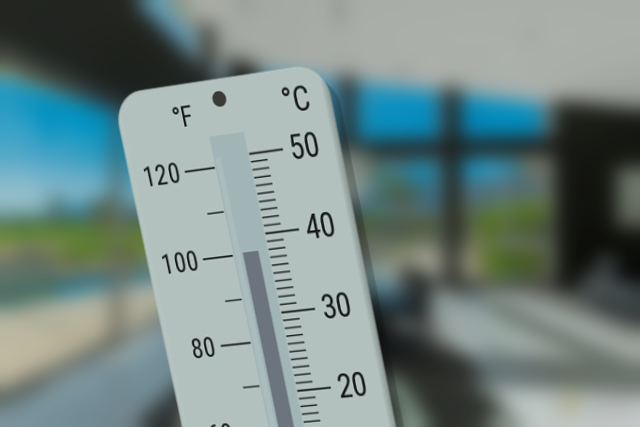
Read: 38,°C
